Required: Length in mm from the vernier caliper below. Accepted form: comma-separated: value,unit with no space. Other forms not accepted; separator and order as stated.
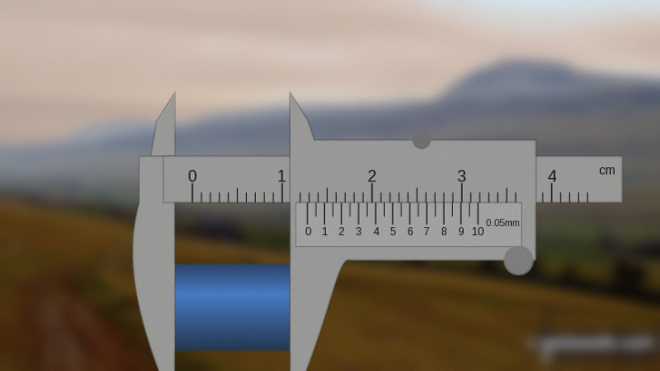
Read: 12.8,mm
